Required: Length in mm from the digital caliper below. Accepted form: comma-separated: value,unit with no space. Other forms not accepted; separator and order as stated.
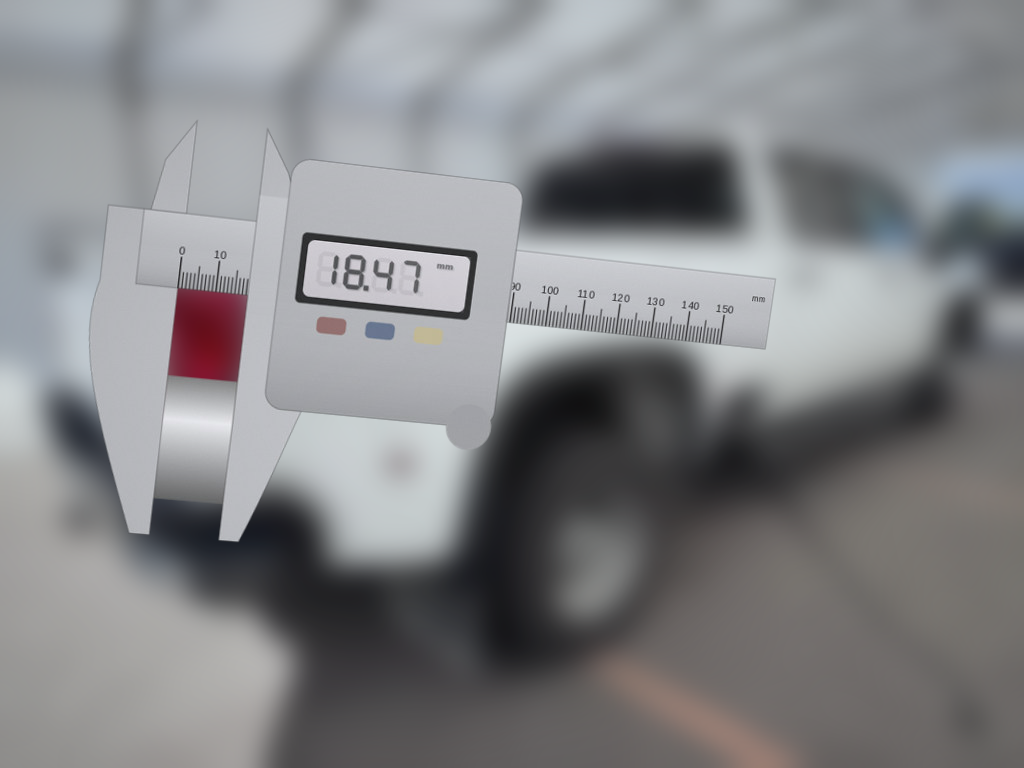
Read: 18.47,mm
